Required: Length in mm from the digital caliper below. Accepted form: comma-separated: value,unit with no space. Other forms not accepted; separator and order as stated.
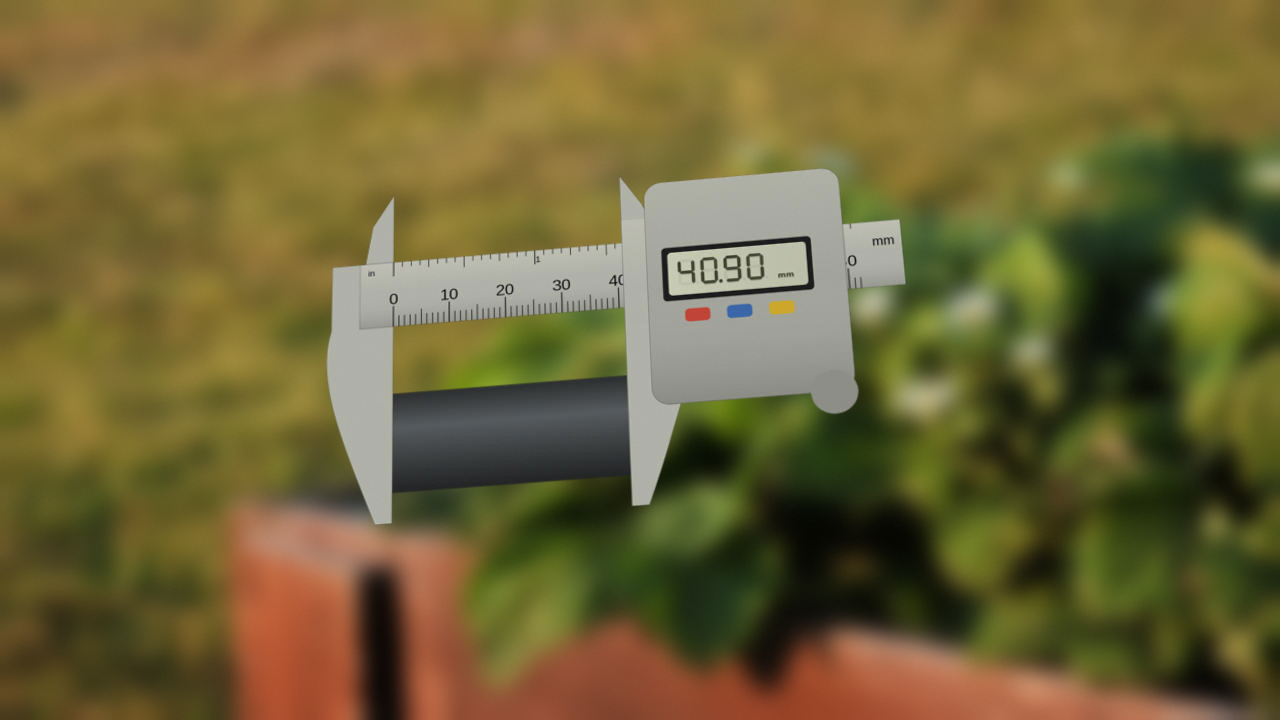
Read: 40.90,mm
